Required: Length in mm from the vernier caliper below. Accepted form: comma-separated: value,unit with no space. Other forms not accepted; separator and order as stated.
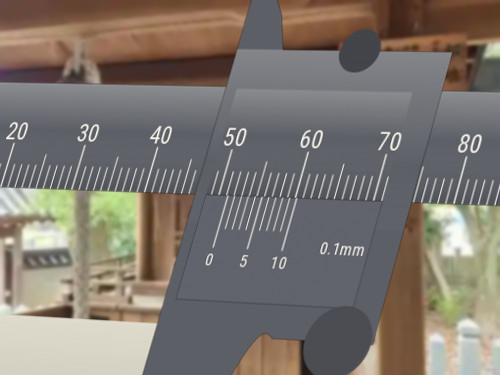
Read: 51.2,mm
